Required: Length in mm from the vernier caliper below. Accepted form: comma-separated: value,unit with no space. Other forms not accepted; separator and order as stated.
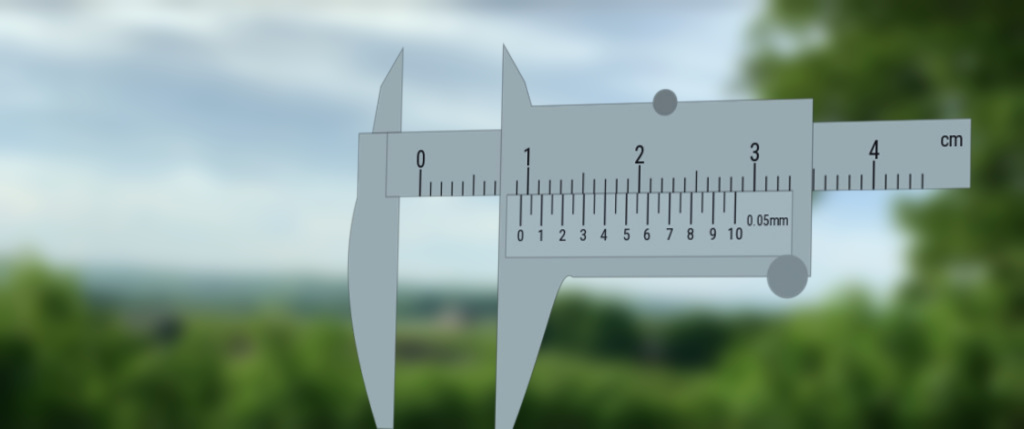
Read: 9.4,mm
